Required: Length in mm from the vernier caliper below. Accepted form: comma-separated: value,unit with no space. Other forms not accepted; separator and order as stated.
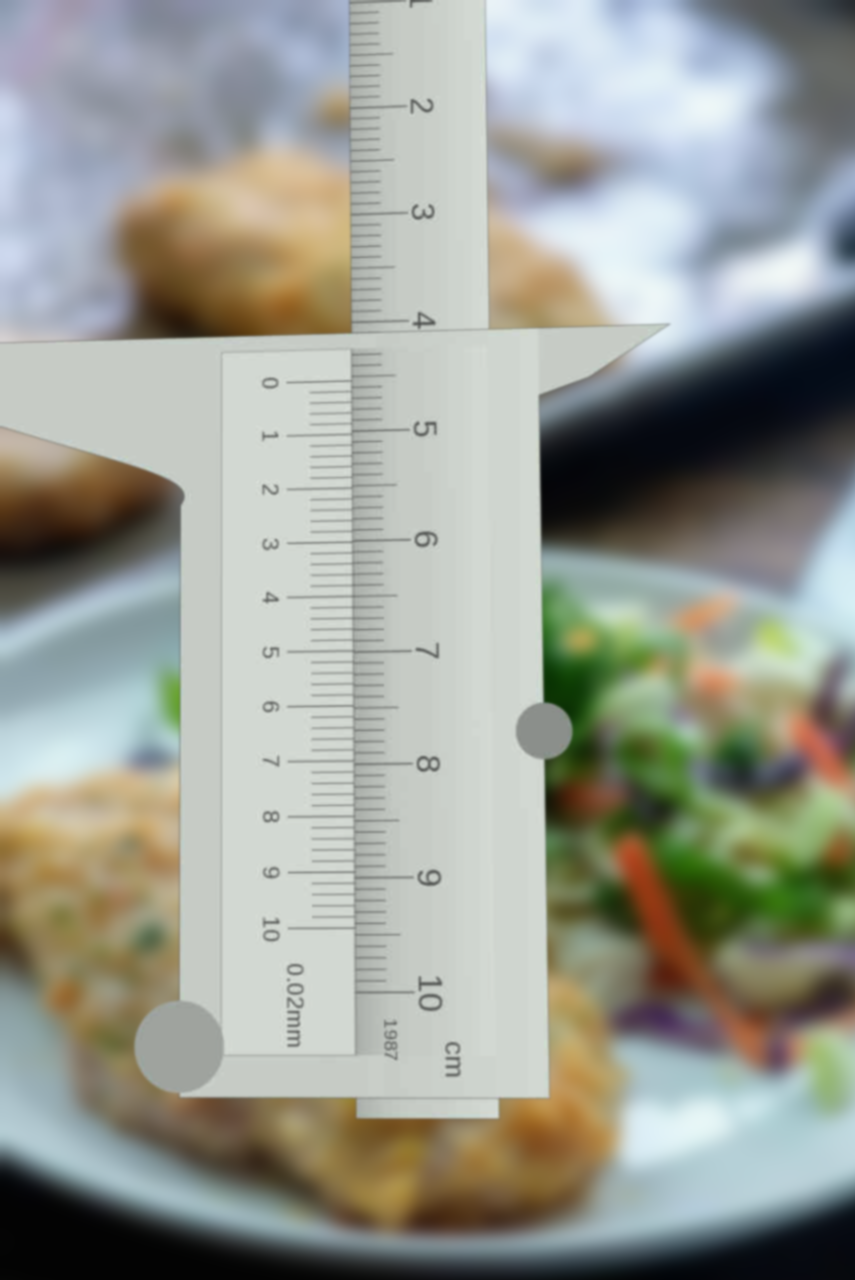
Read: 45.4,mm
